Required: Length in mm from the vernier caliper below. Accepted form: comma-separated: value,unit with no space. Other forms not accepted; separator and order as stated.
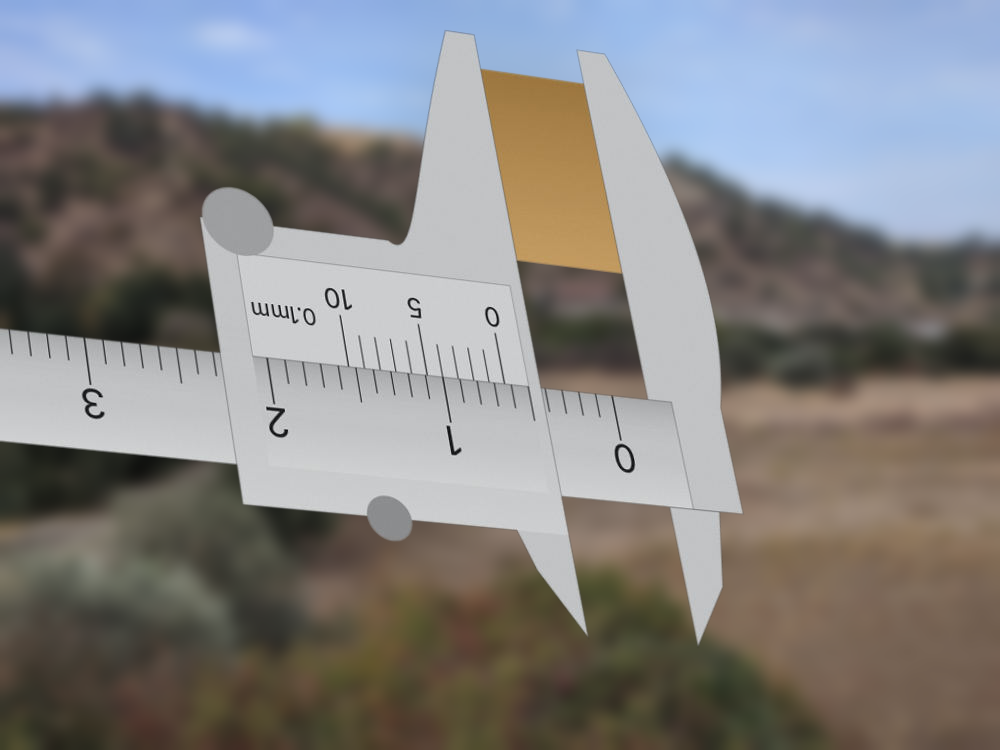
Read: 6.4,mm
